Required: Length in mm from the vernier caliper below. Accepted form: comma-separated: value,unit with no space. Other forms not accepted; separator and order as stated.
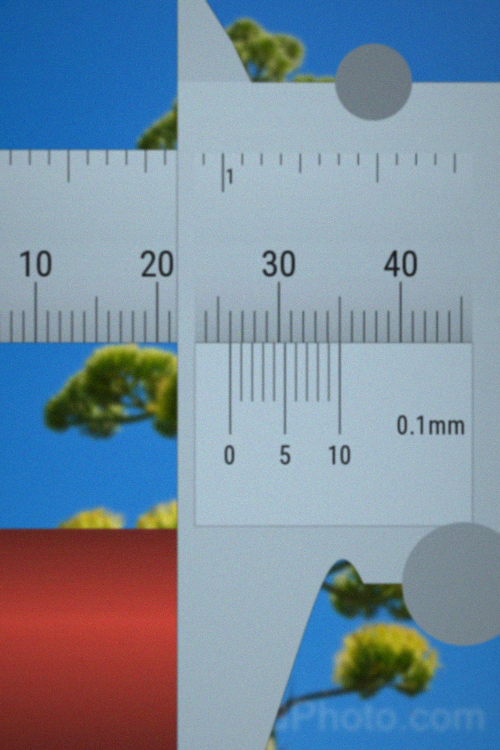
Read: 26.0,mm
